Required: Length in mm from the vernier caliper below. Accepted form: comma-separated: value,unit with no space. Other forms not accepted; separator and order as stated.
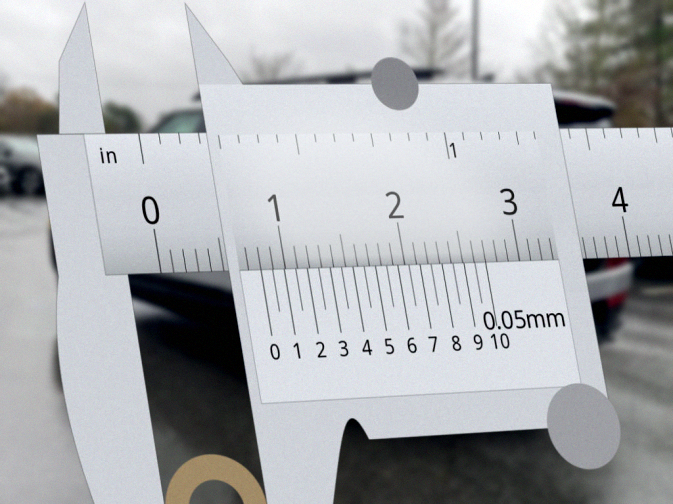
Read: 8.0,mm
